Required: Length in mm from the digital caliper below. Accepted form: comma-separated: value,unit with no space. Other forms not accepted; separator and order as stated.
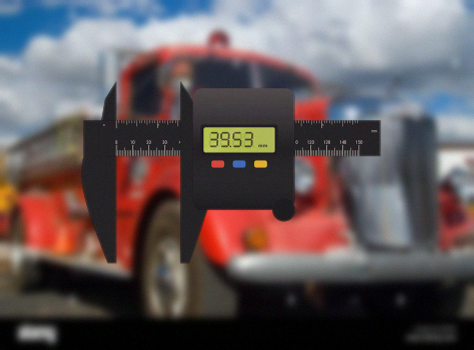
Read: 39.53,mm
